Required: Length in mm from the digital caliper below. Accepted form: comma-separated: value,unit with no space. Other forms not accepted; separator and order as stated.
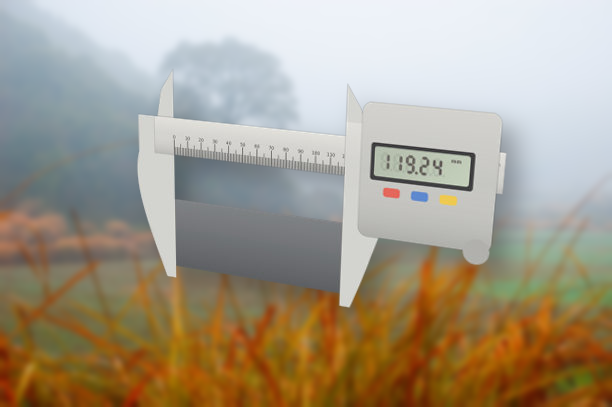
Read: 119.24,mm
